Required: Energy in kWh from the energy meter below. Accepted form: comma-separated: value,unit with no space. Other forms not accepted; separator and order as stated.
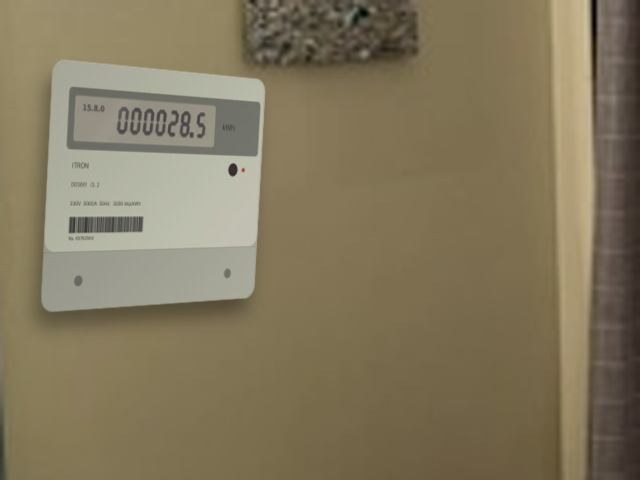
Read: 28.5,kWh
